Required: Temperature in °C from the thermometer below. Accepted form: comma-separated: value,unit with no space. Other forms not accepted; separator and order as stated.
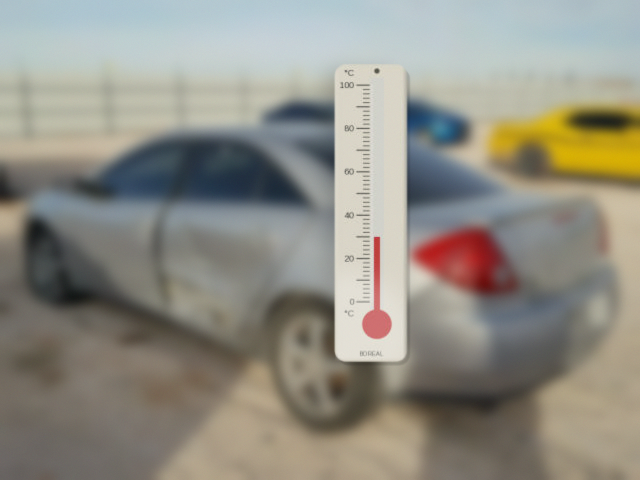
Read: 30,°C
